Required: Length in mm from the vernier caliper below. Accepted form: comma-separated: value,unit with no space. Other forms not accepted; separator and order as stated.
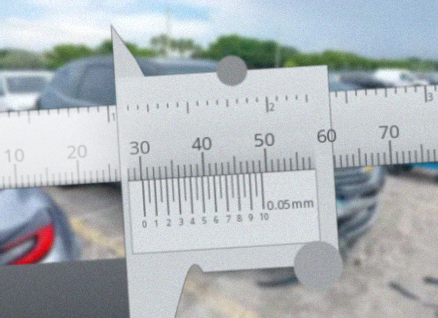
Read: 30.2,mm
